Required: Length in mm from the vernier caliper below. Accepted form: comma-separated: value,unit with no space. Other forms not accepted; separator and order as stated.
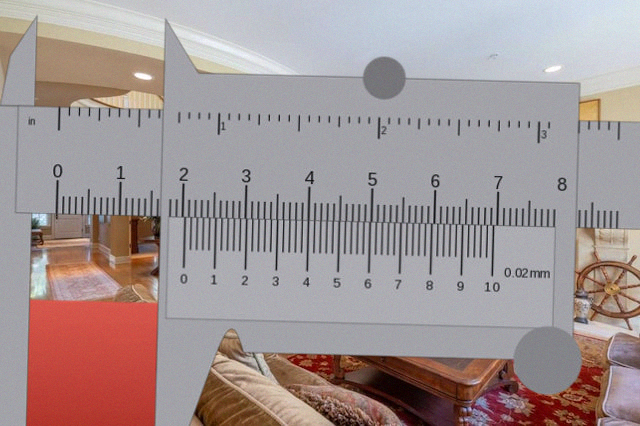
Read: 20.4,mm
